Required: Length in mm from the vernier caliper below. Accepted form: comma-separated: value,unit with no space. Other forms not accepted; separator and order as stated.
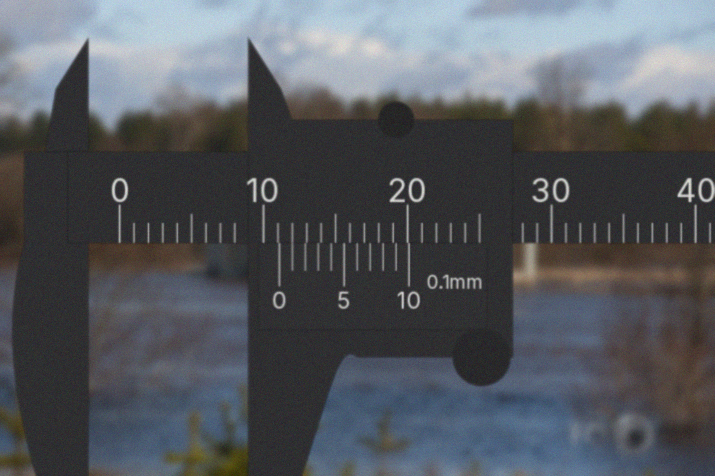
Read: 11.1,mm
